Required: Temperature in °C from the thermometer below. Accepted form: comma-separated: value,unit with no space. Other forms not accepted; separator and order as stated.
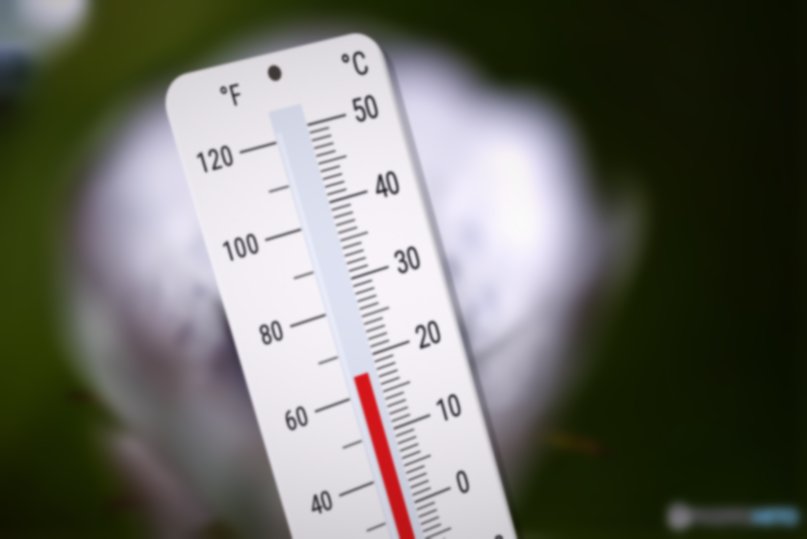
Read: 18,°C
